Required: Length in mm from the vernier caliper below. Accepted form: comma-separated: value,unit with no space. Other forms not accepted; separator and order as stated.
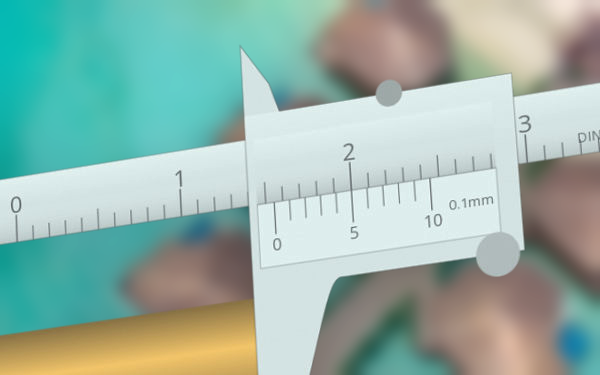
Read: 15.5,mm
